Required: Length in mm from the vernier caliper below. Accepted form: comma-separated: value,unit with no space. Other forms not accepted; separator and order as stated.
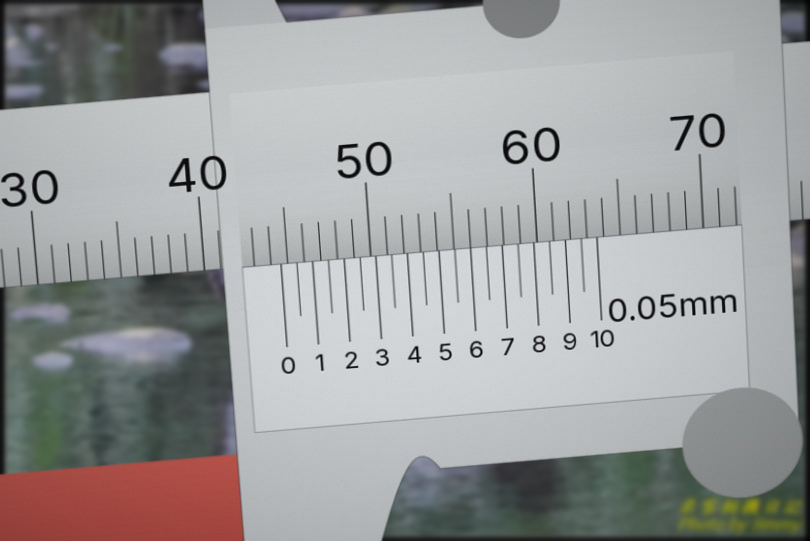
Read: 44.6,mm
